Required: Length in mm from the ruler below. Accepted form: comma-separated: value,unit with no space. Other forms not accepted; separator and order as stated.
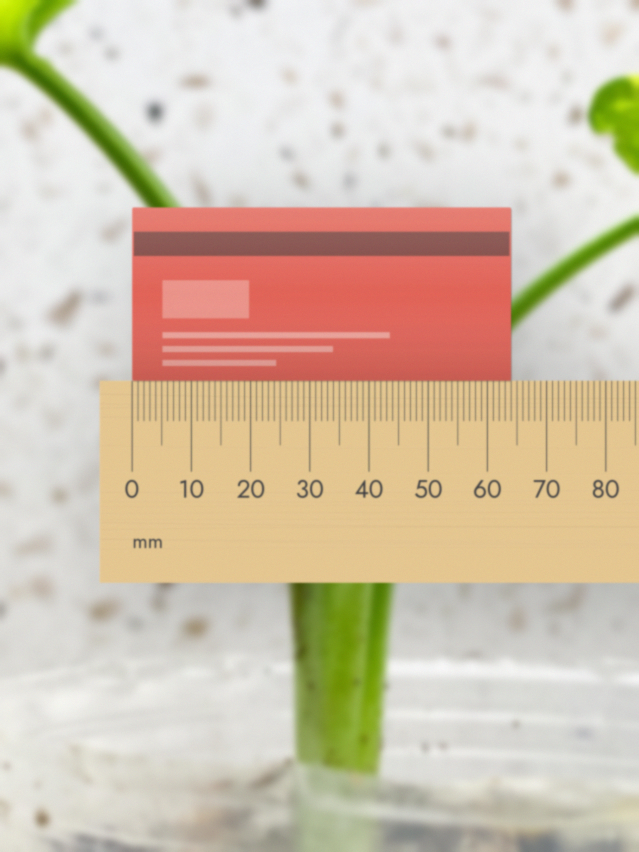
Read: 64,mm
